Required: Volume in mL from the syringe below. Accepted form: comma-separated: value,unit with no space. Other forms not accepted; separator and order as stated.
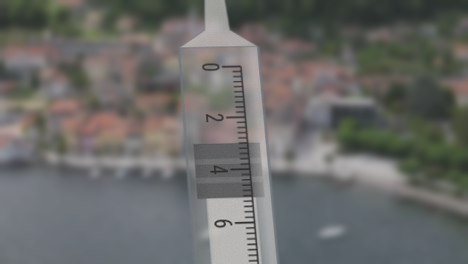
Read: 3,mL
